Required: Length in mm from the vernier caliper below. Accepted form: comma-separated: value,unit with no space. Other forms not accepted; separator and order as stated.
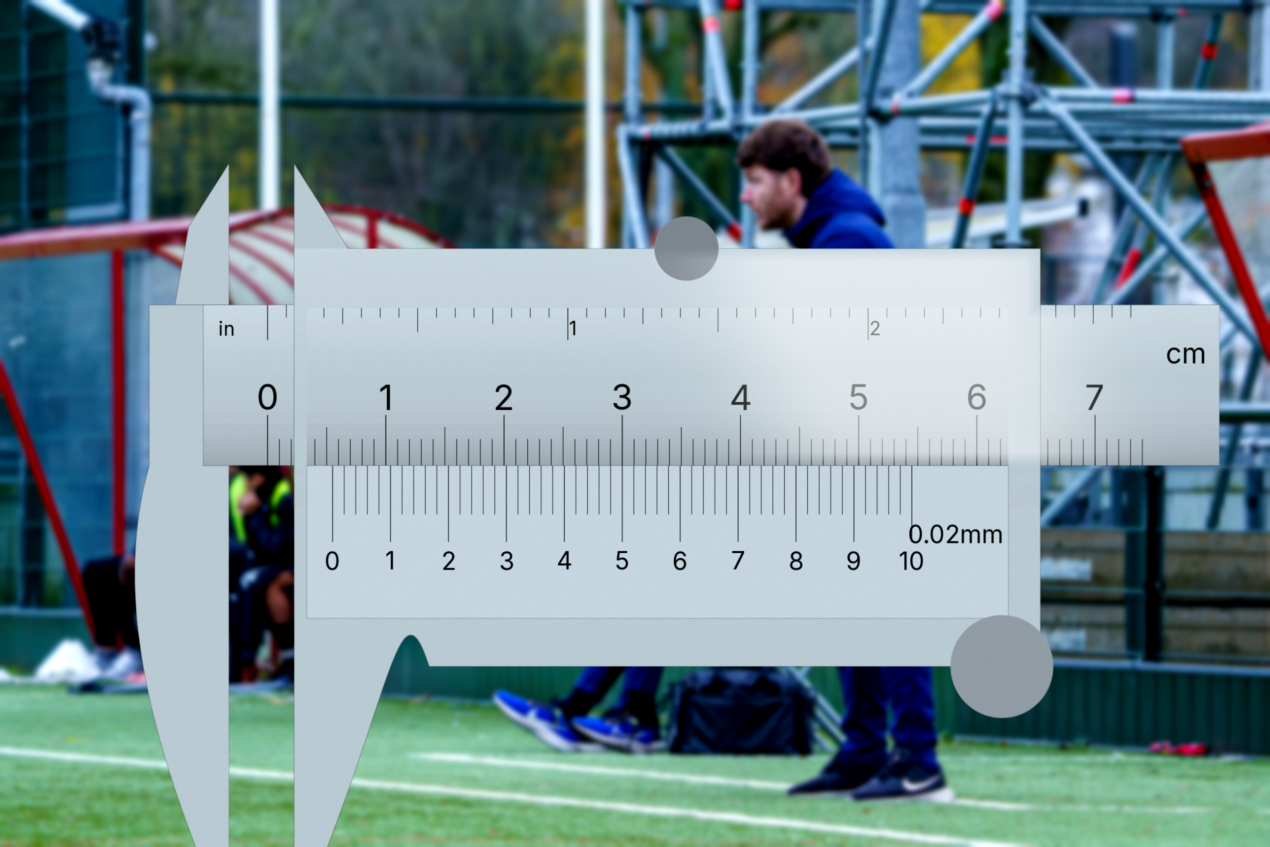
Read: 5.5,mm
